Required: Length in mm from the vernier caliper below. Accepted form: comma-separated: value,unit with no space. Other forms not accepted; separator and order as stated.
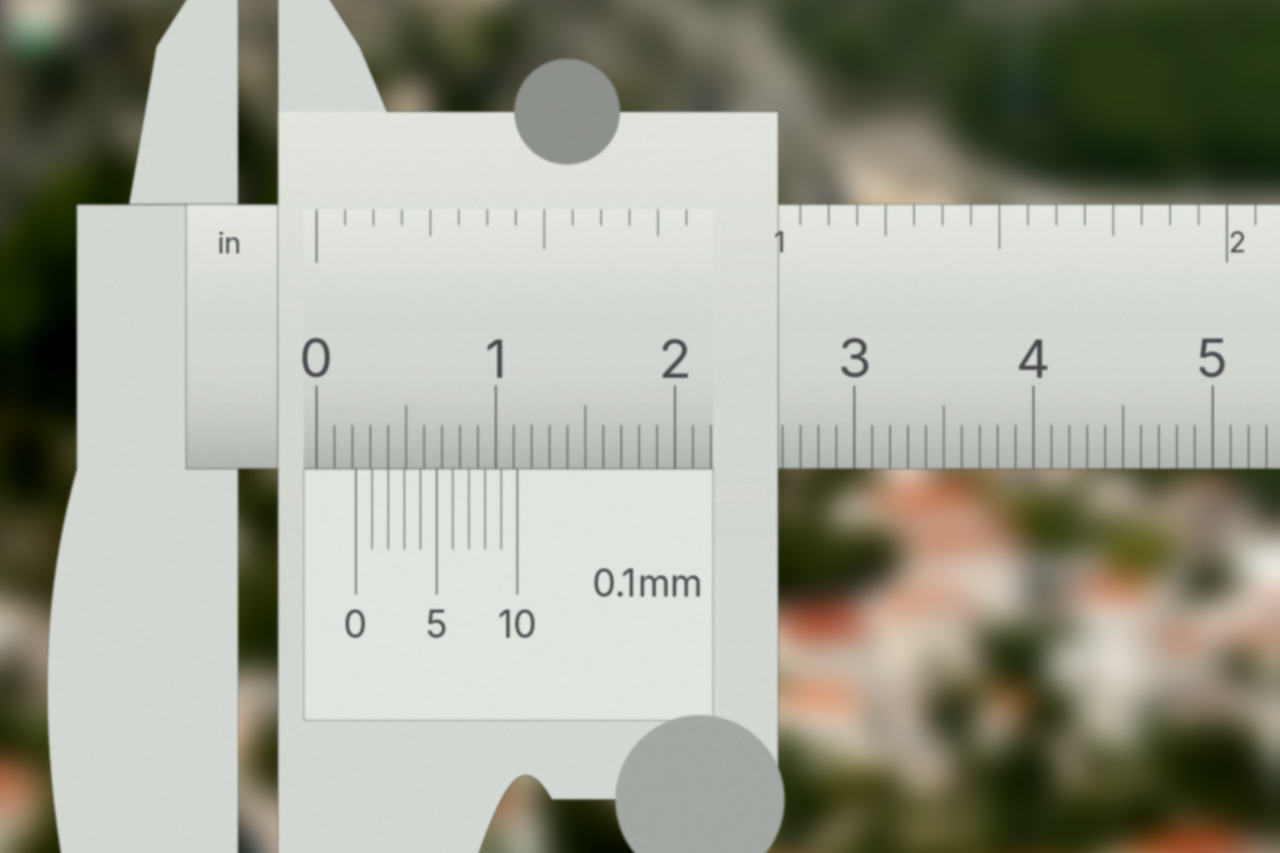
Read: 2.2,mm
